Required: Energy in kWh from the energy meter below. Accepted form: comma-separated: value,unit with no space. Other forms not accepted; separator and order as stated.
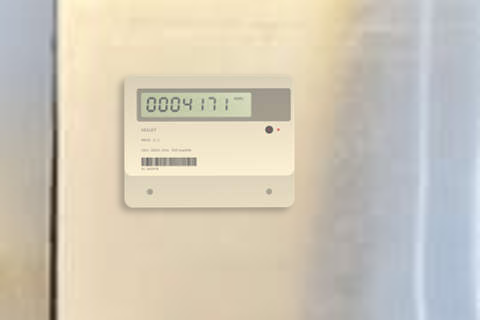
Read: 4171,kWh
